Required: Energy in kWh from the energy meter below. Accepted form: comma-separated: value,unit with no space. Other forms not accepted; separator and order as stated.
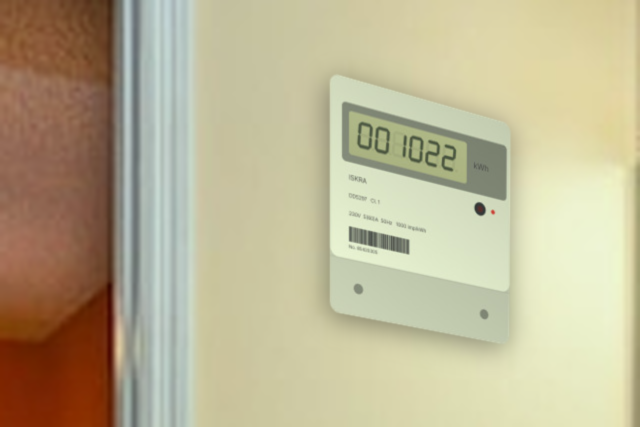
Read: 1022,kWh
